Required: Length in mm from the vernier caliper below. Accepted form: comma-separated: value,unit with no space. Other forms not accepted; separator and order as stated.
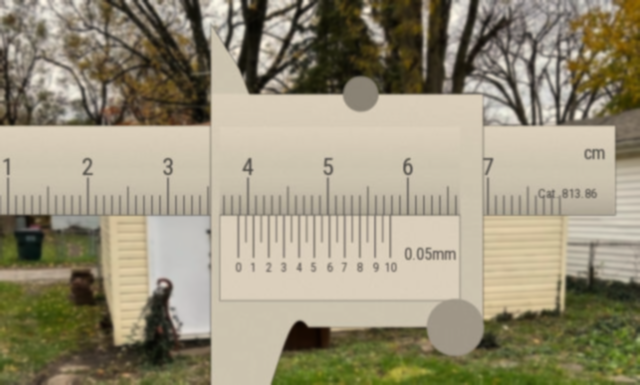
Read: 38.8,mm
